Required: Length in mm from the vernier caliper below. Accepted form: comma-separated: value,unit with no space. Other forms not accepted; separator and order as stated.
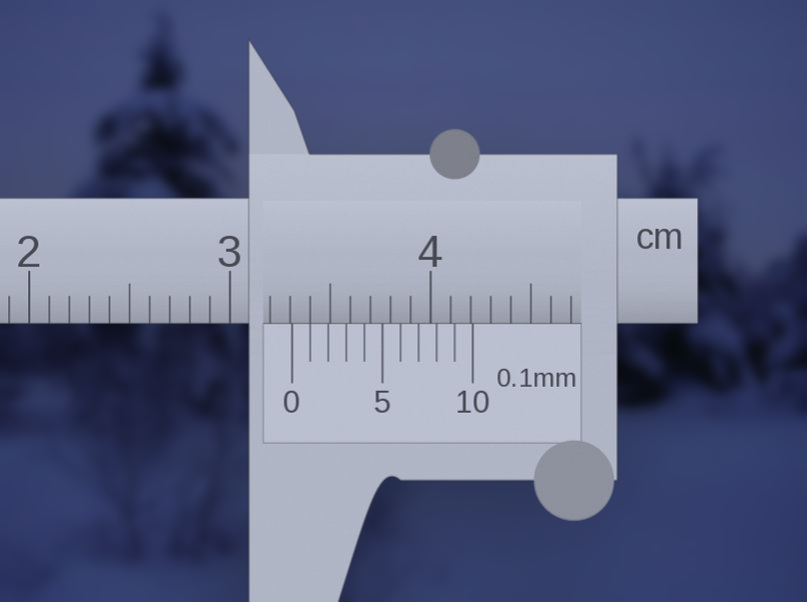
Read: 33.1,mm
